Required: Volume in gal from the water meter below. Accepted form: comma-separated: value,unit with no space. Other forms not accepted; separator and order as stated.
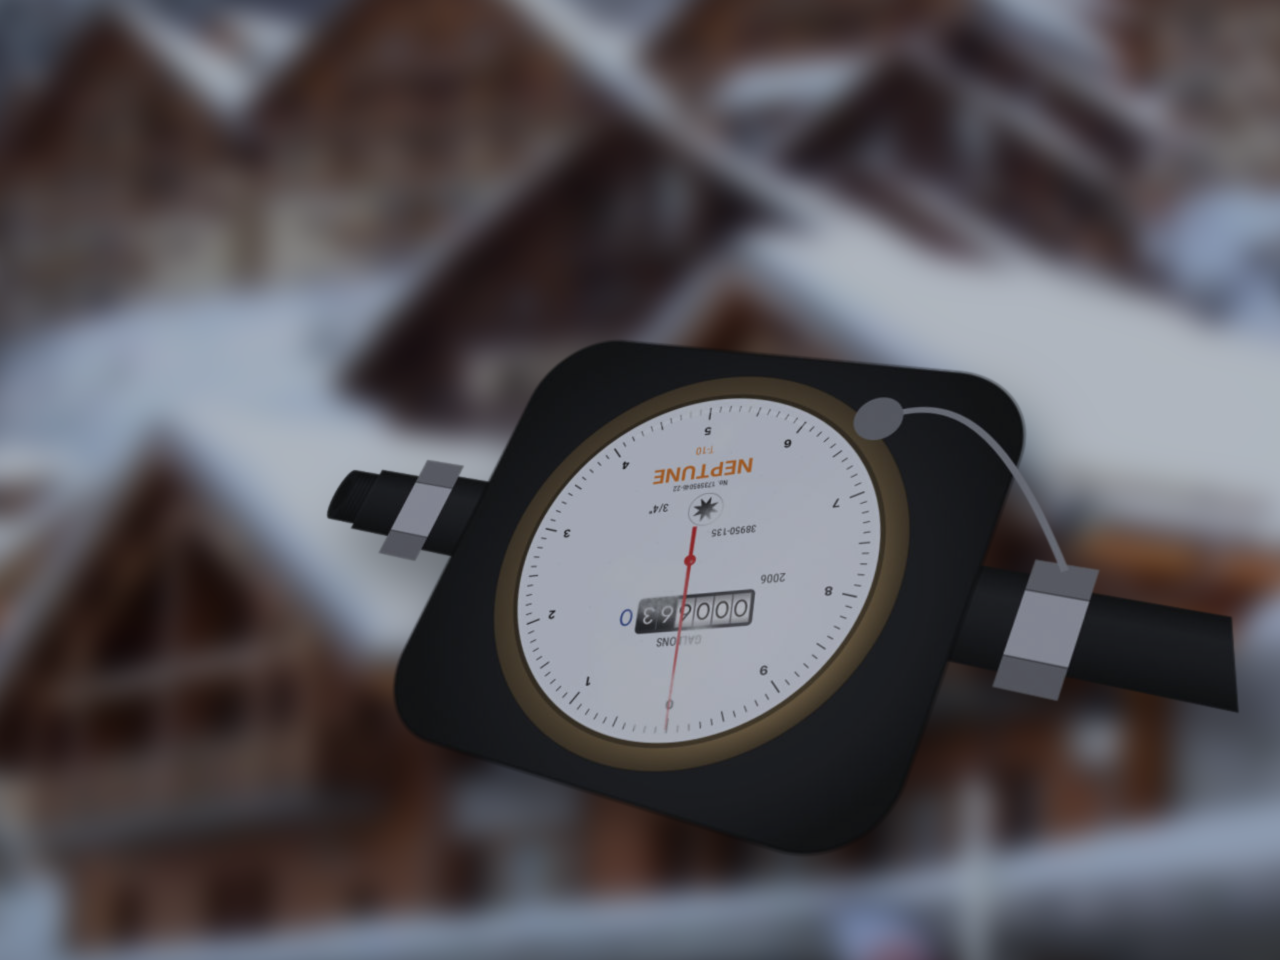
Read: 6630.0,gal
